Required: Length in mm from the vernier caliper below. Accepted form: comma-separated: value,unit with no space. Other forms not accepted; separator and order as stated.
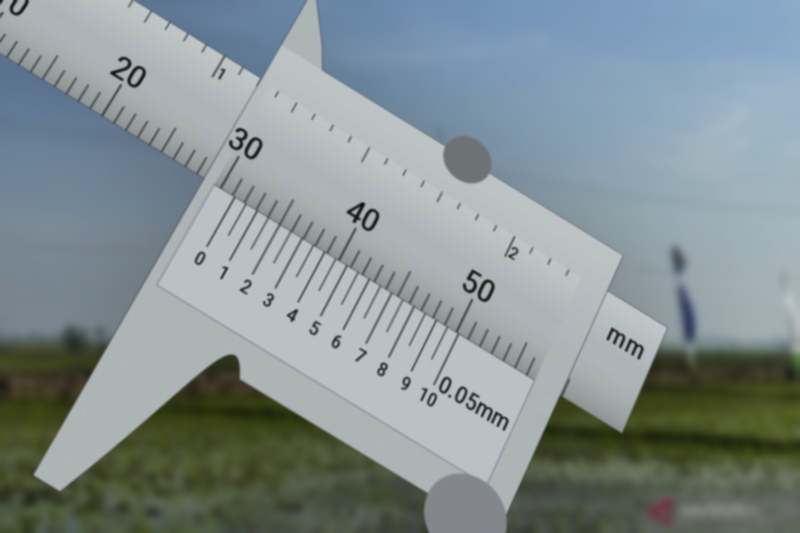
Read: 31.2,mm
